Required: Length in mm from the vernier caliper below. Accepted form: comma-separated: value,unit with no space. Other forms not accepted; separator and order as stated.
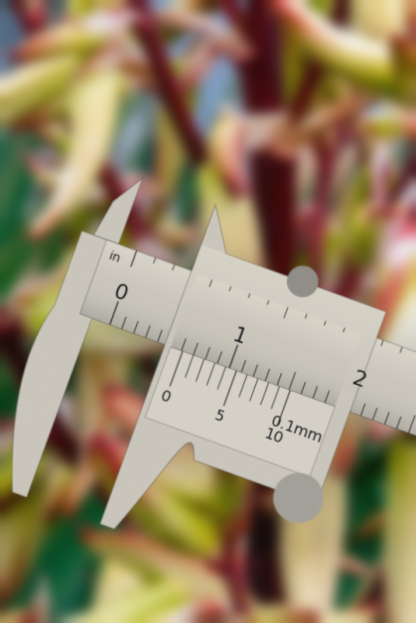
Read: 6.1,mm
